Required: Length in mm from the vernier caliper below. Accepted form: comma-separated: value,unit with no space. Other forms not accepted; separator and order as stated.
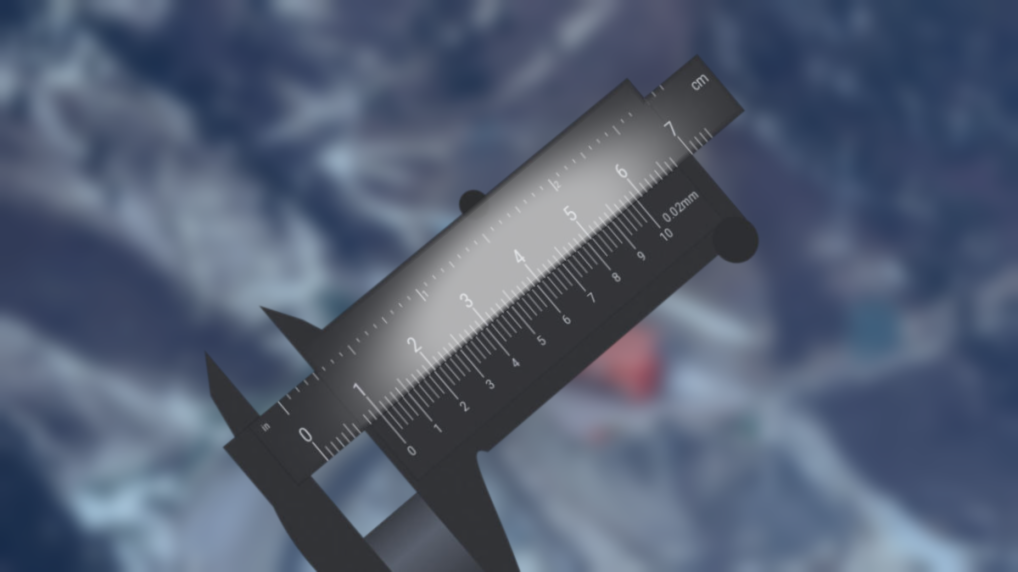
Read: 10.0,mm
